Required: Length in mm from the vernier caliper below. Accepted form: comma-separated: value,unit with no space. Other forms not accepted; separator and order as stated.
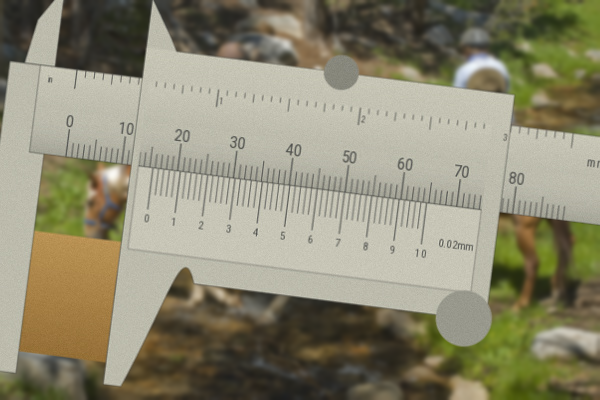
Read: 15.6,mm
